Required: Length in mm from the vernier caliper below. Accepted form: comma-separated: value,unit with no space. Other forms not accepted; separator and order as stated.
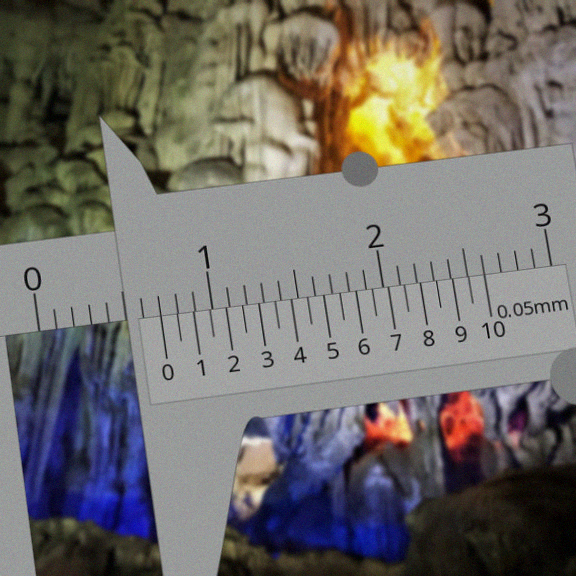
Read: 7.0,mm
